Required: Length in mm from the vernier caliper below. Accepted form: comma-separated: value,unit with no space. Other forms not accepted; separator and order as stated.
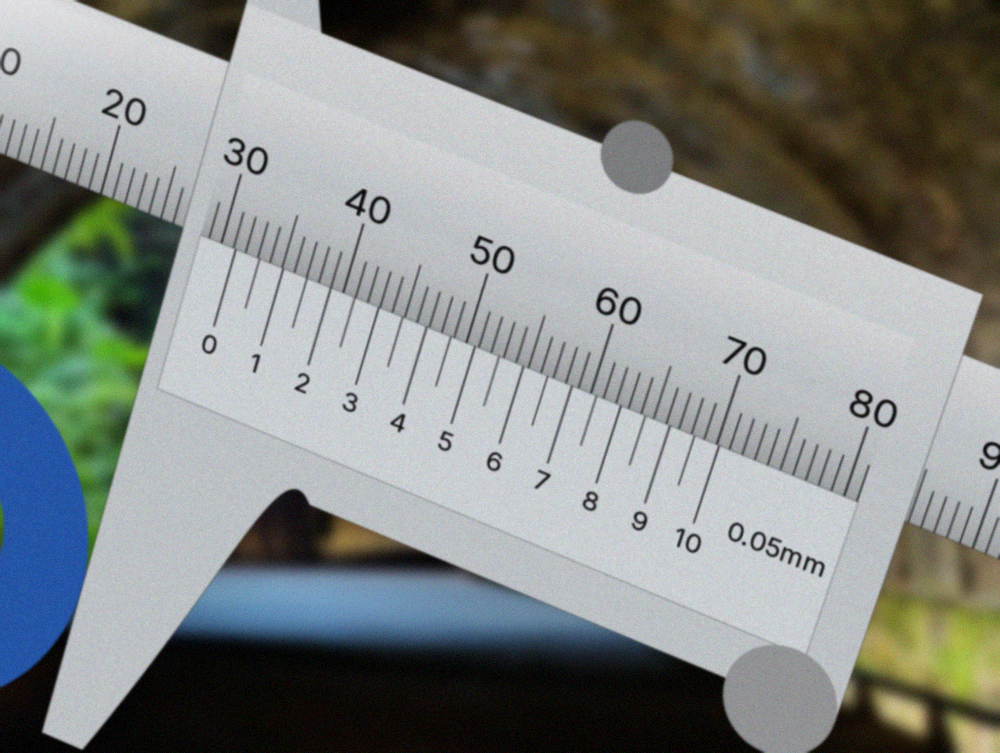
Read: 31.2,mm
